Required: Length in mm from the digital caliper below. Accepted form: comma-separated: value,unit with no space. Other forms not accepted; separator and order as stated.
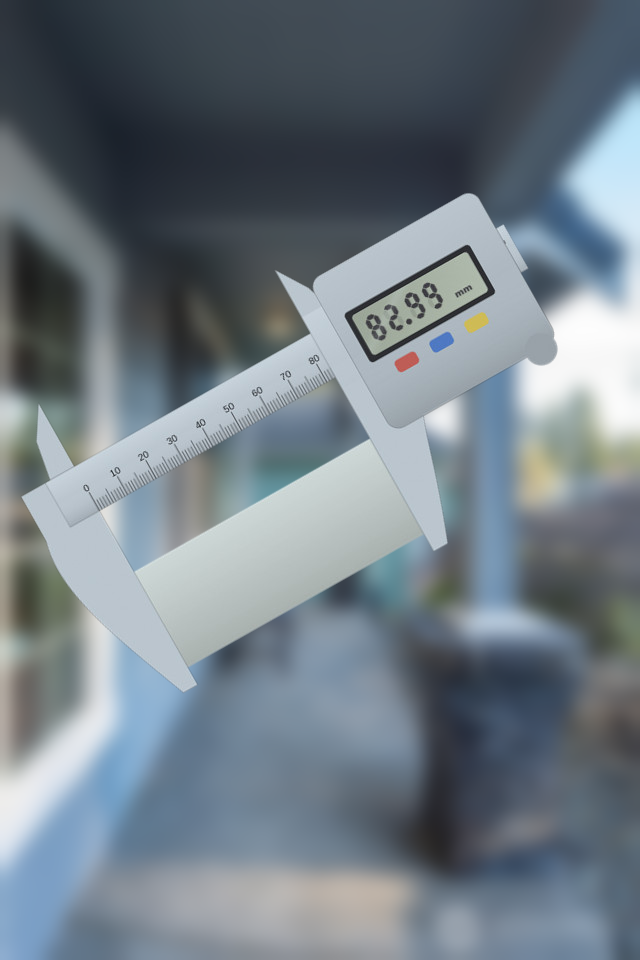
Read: 82.99,mm
